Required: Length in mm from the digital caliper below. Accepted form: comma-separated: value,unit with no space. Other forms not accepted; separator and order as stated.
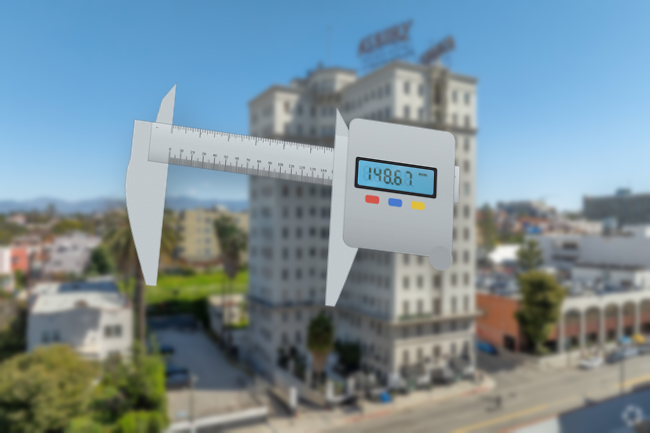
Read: 148.67,mm
